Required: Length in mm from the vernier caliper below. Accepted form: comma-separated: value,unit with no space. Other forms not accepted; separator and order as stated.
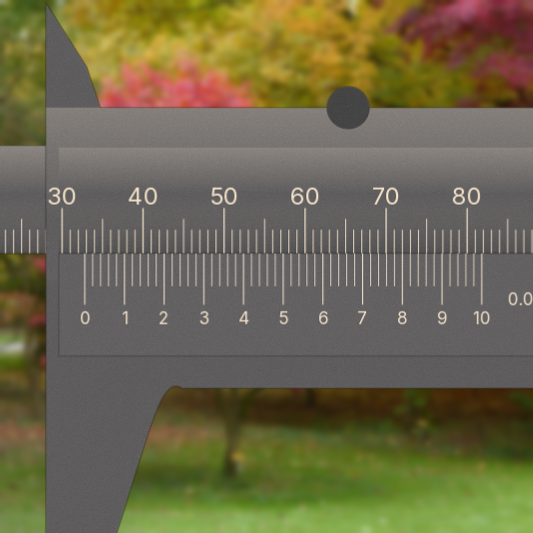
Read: 32.8,mm
